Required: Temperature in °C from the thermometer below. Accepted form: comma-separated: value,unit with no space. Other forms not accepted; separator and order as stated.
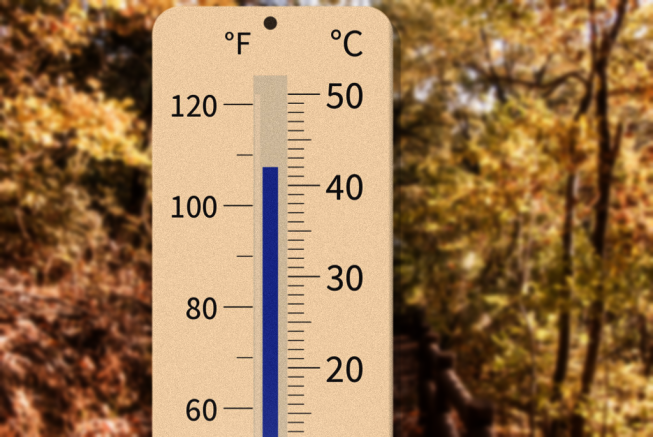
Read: 42,°C
